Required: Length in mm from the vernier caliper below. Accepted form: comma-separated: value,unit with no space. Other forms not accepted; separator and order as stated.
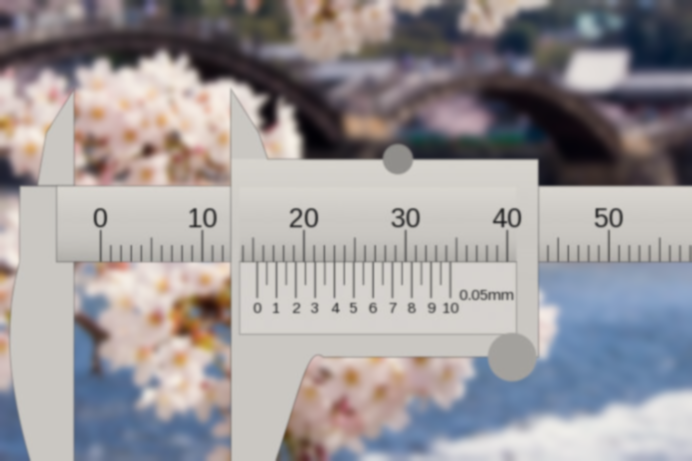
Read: 15.4,mm
